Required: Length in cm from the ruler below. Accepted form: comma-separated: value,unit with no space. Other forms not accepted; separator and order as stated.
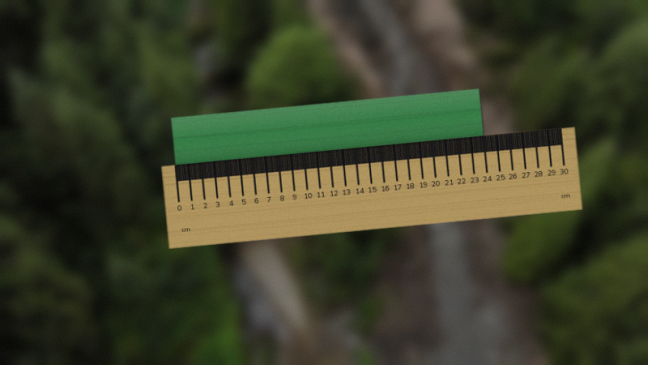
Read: 24,cm
